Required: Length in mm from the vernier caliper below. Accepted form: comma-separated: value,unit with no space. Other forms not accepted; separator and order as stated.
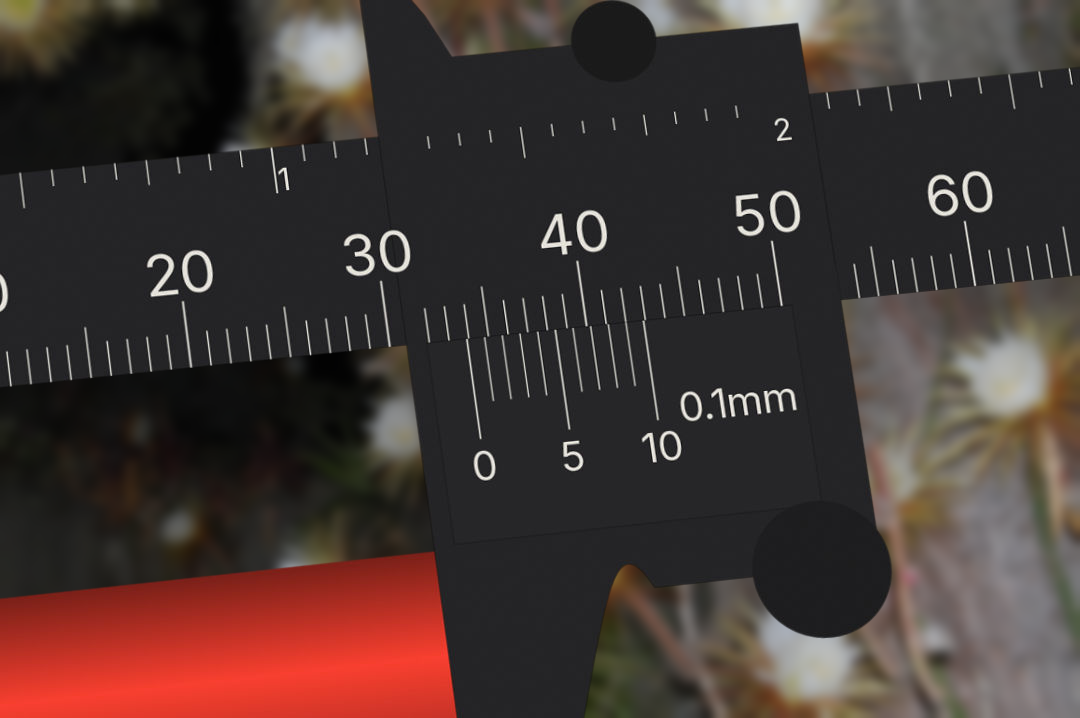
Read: 33.9,mm
